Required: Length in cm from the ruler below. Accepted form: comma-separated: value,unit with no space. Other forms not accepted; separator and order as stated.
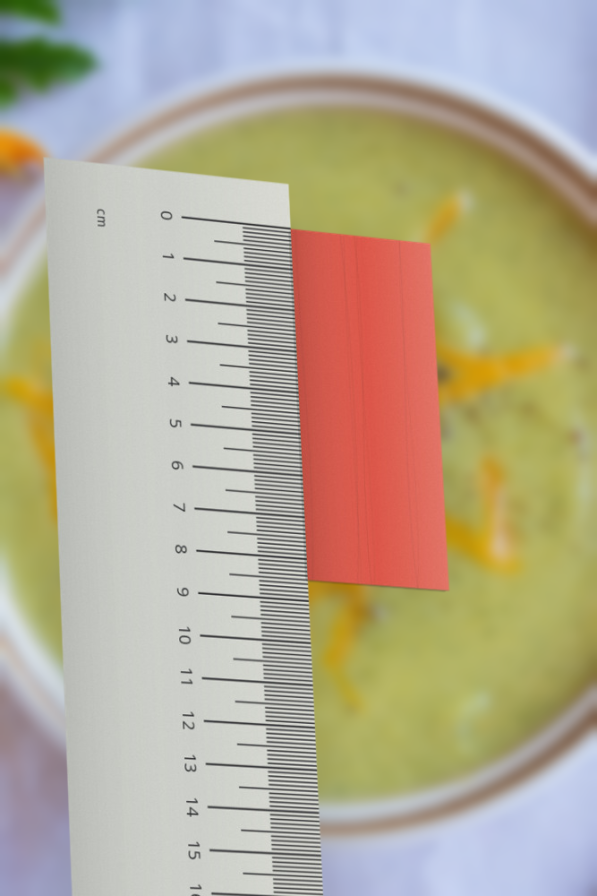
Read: 8.5,cm
